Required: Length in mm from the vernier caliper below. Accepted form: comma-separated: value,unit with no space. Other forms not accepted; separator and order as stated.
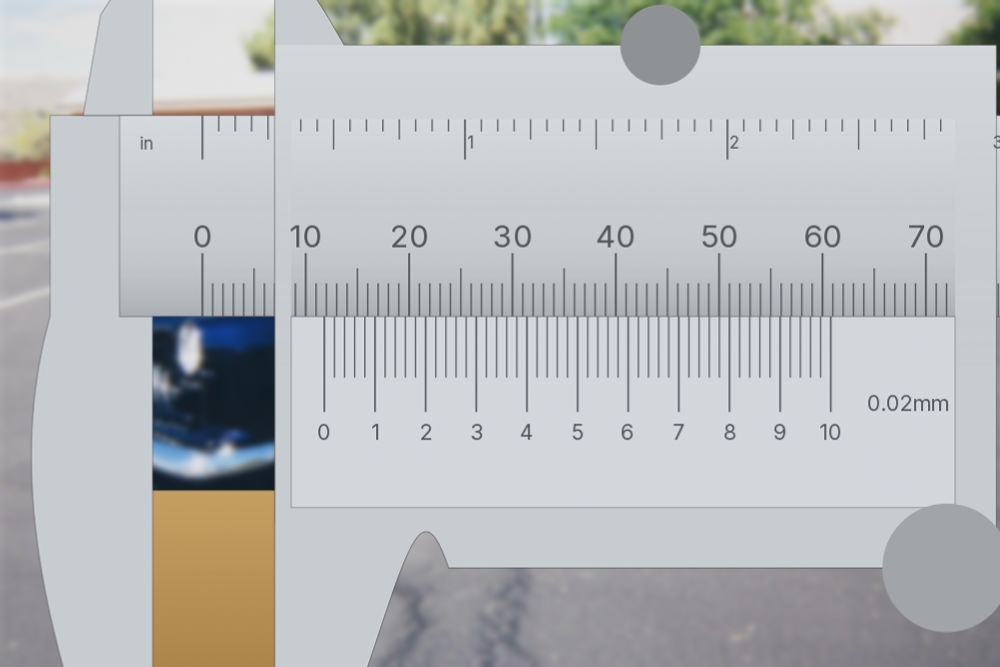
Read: 11.8,mm
